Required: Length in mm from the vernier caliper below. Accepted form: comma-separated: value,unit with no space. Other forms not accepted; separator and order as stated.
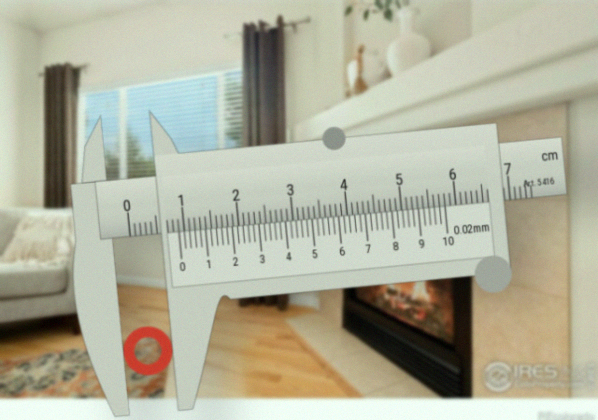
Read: 9.0,mm
